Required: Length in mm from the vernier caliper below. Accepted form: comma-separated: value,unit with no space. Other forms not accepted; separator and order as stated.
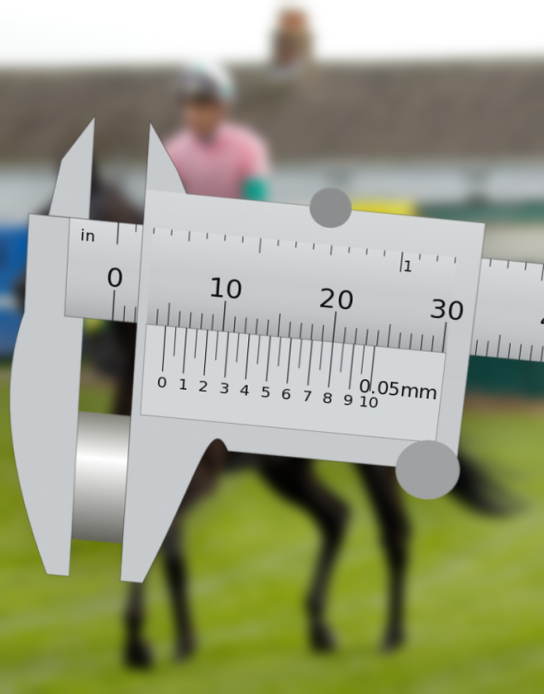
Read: 4.8,mm
